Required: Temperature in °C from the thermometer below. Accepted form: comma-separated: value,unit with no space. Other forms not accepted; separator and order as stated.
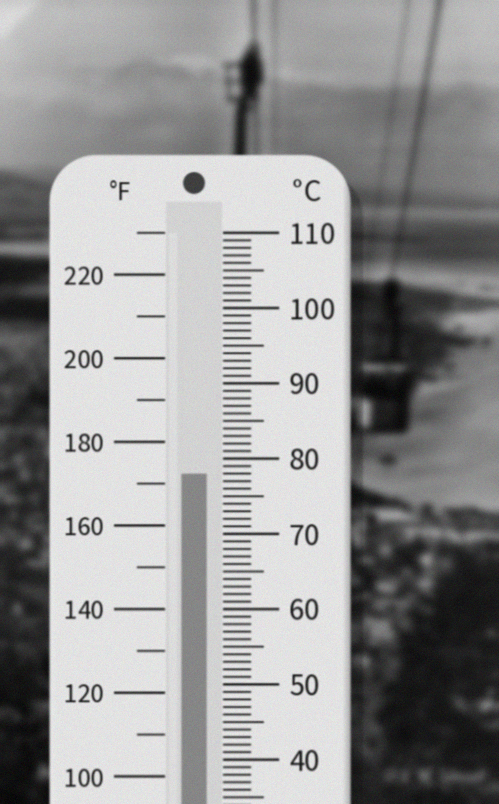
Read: 78,°C
